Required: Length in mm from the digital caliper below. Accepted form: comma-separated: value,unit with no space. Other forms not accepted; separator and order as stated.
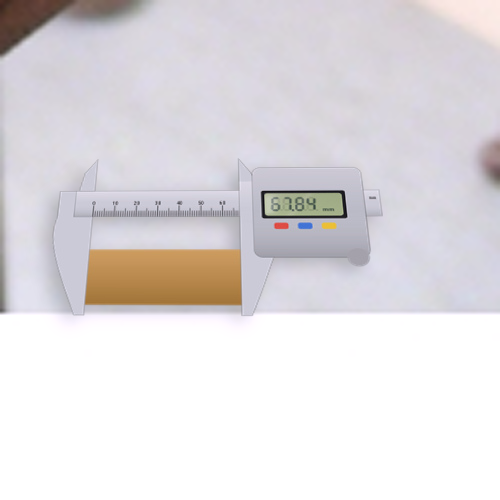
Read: 67.84,mm
